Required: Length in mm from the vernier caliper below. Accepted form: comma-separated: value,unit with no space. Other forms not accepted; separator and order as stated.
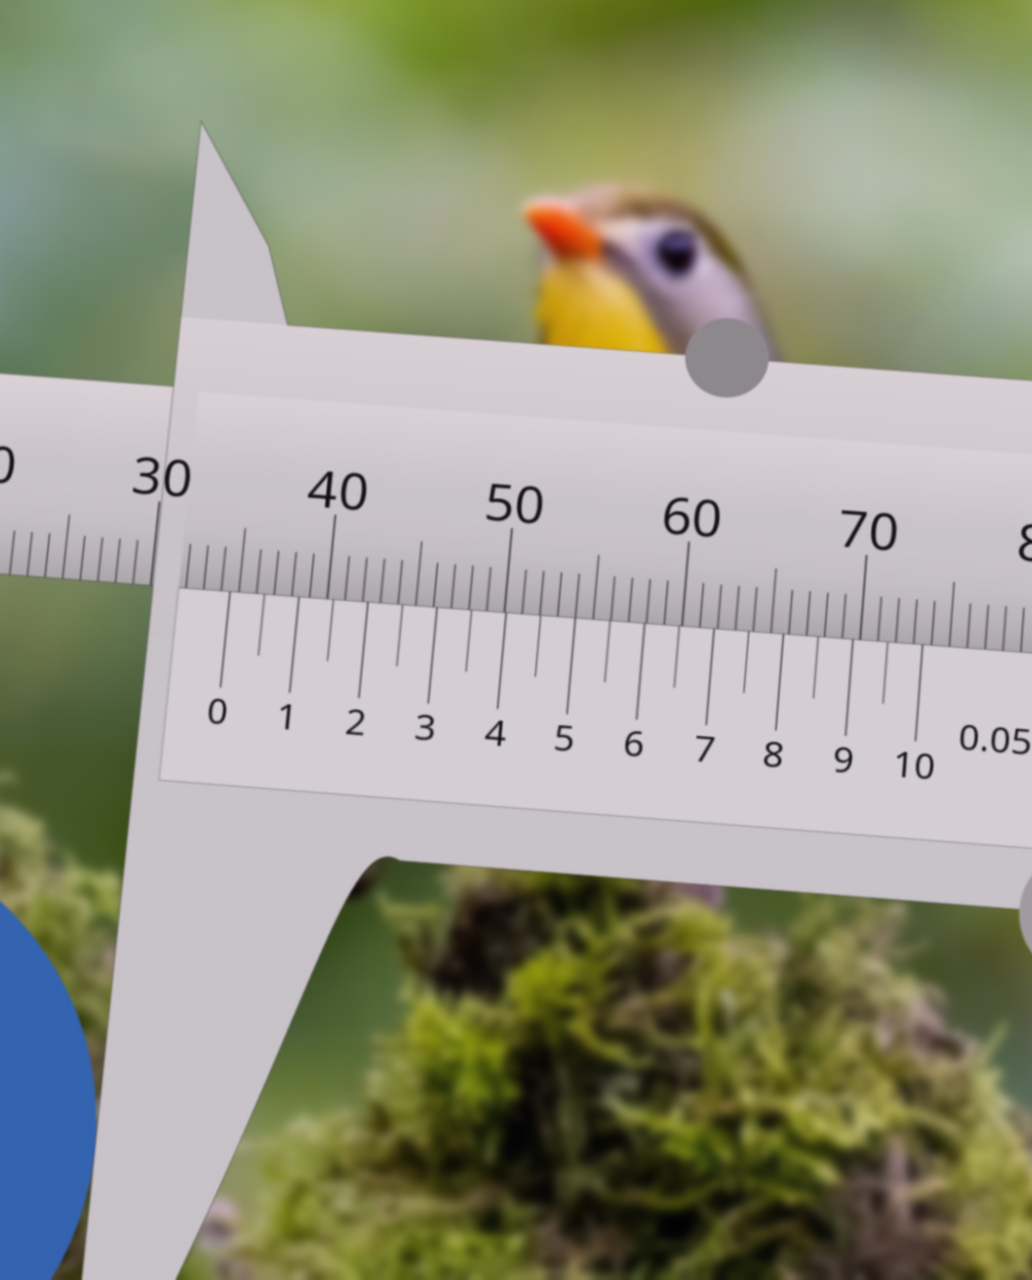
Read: 34.5,mm
